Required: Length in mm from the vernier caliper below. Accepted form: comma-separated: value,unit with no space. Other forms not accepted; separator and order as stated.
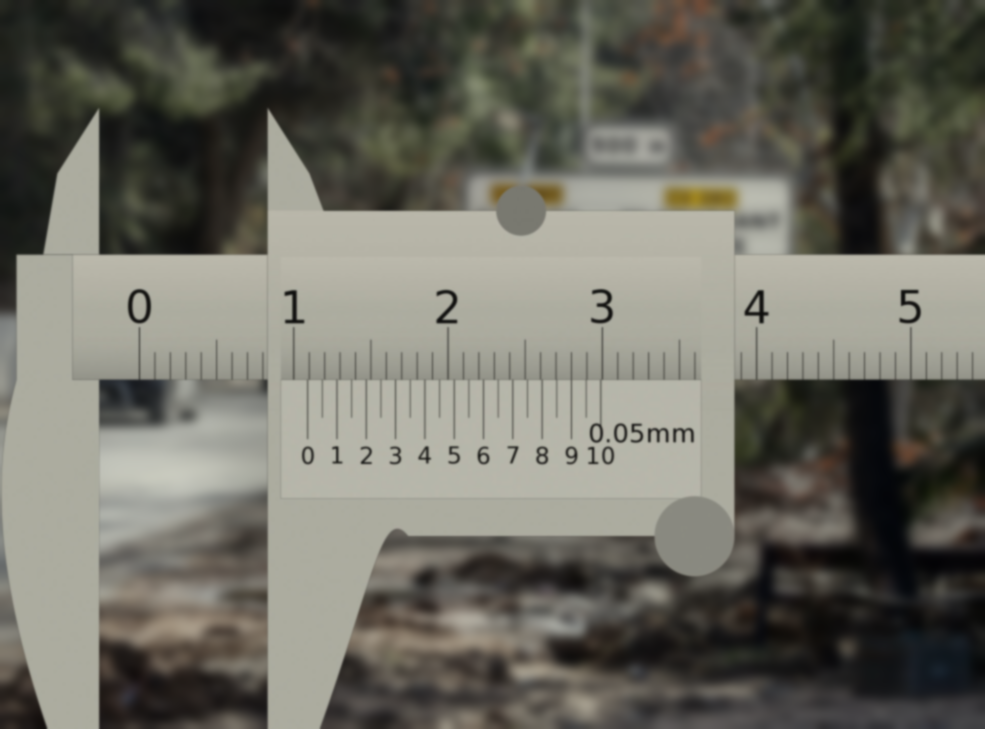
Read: 10.9,mm
